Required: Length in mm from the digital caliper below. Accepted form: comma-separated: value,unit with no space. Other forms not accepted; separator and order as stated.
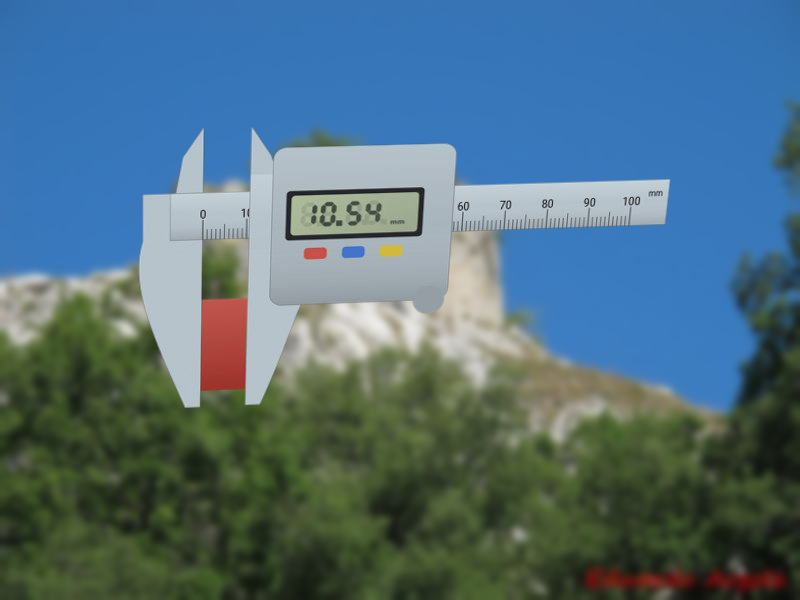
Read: 10.54,mm
